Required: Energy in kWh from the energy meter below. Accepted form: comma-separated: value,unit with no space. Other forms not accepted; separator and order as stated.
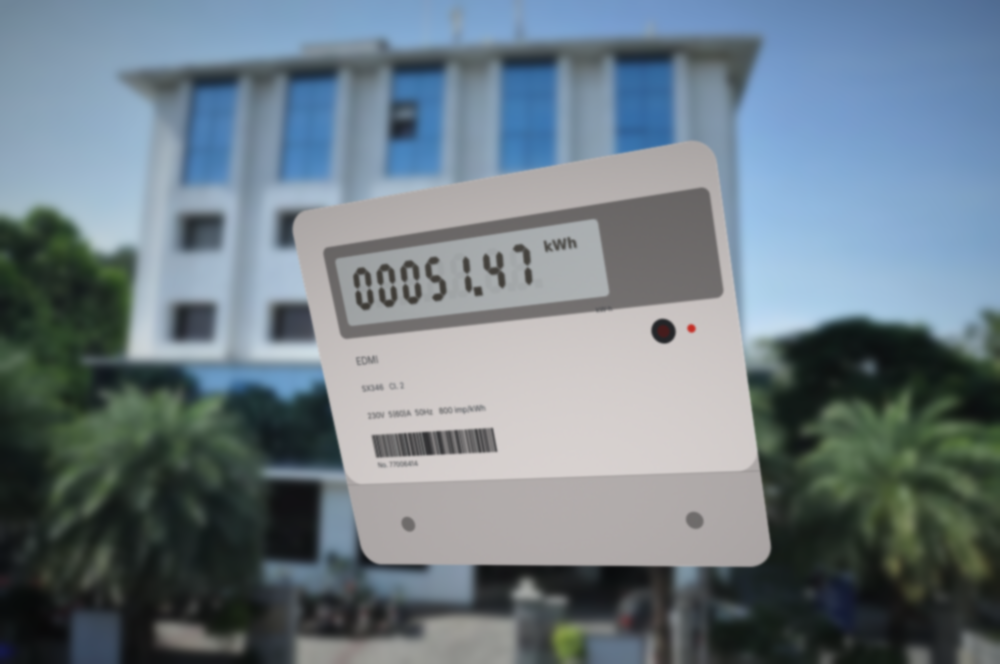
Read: 51.47,kWh
